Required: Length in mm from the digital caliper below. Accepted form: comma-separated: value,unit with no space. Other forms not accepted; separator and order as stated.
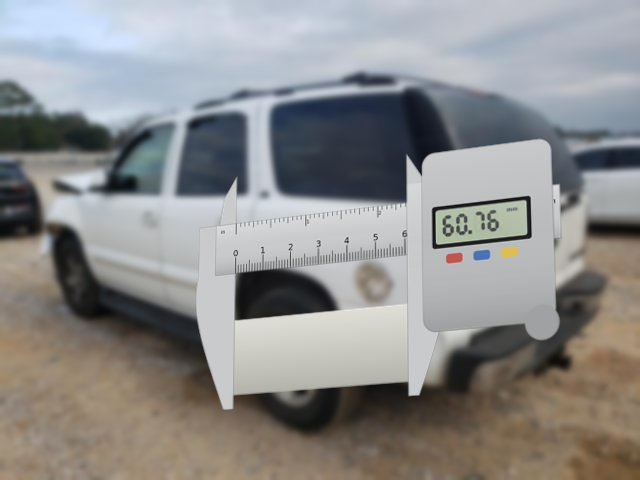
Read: 60.76,mm
